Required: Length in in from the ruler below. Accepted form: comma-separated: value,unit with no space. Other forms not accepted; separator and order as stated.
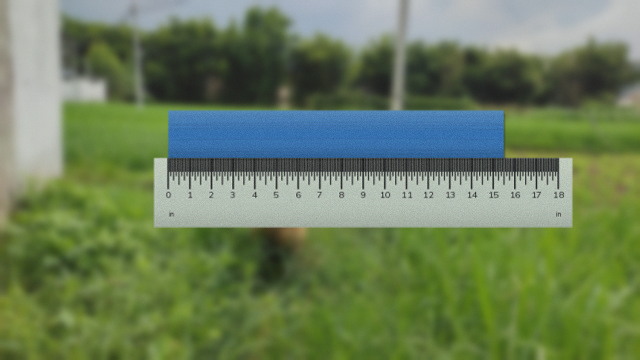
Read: 15.5,in
